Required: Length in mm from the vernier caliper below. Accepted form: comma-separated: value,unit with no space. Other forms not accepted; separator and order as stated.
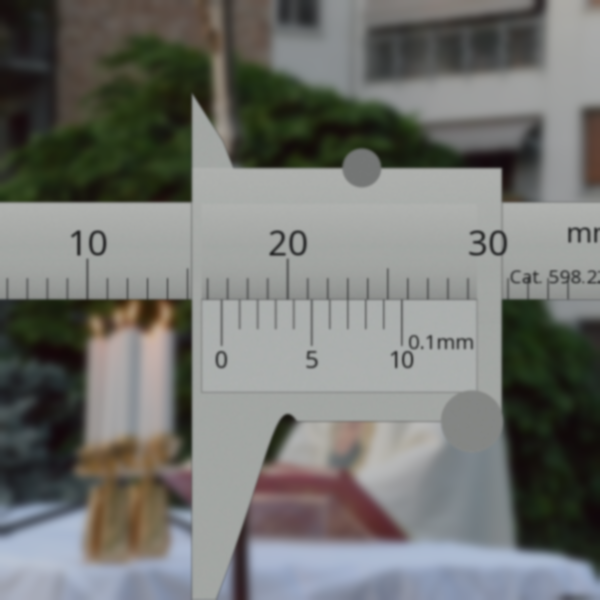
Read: 16.7,mm
